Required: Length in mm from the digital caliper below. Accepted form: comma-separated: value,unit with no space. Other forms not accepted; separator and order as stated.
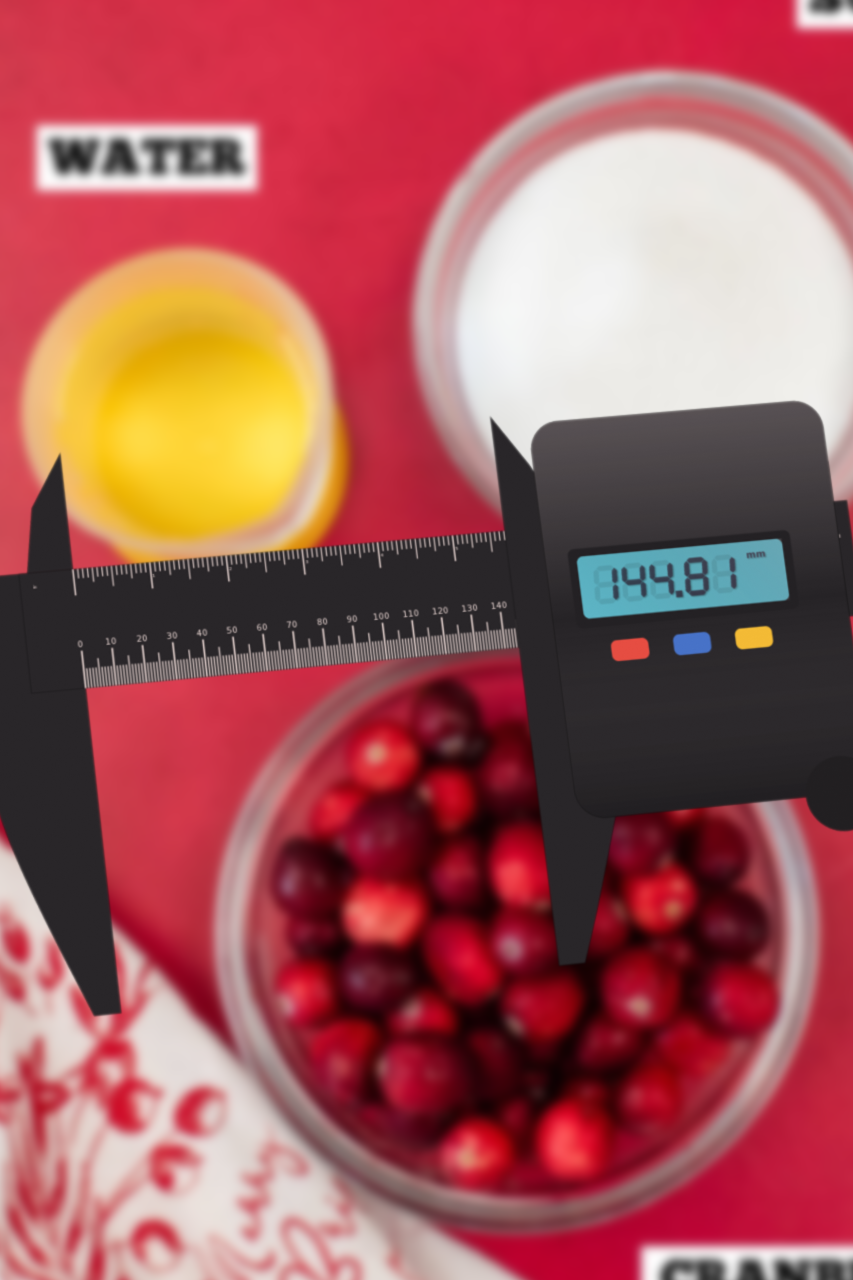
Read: 144.81,mm
